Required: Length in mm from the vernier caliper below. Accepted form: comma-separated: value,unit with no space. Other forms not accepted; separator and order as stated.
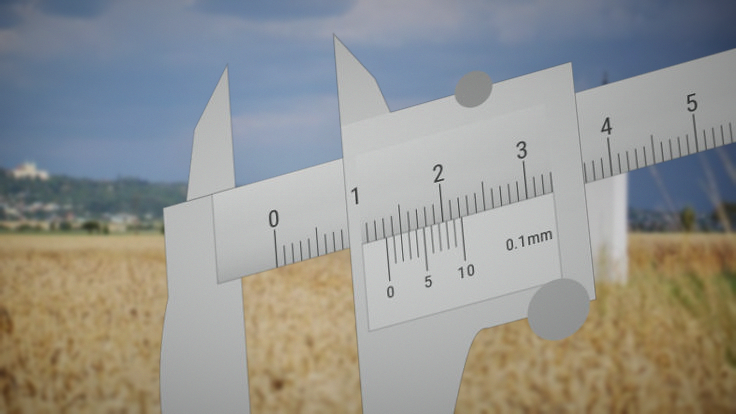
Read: 13.2,mm
